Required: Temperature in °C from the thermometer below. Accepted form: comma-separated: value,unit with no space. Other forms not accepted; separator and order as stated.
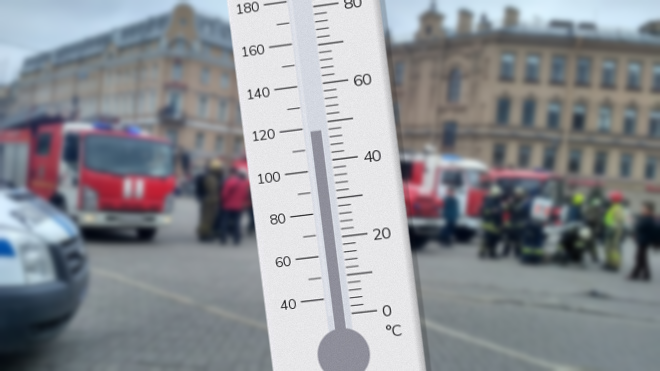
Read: 48,°C
